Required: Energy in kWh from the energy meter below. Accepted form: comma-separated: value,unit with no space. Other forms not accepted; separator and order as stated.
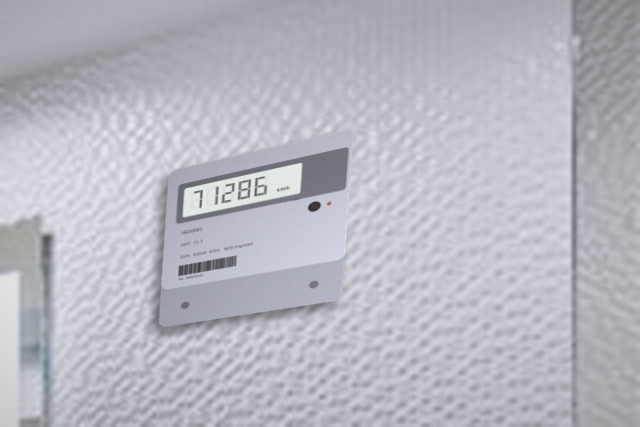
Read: 71286,kWh
